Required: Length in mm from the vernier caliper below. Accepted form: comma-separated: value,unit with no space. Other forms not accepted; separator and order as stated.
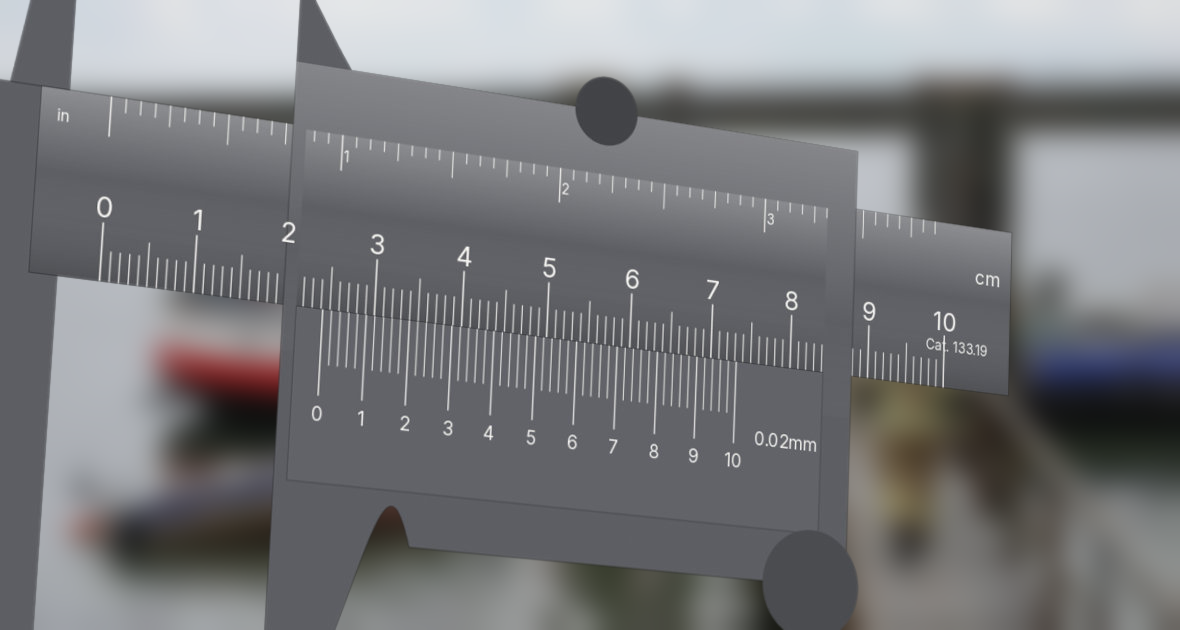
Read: 24.2,mm
